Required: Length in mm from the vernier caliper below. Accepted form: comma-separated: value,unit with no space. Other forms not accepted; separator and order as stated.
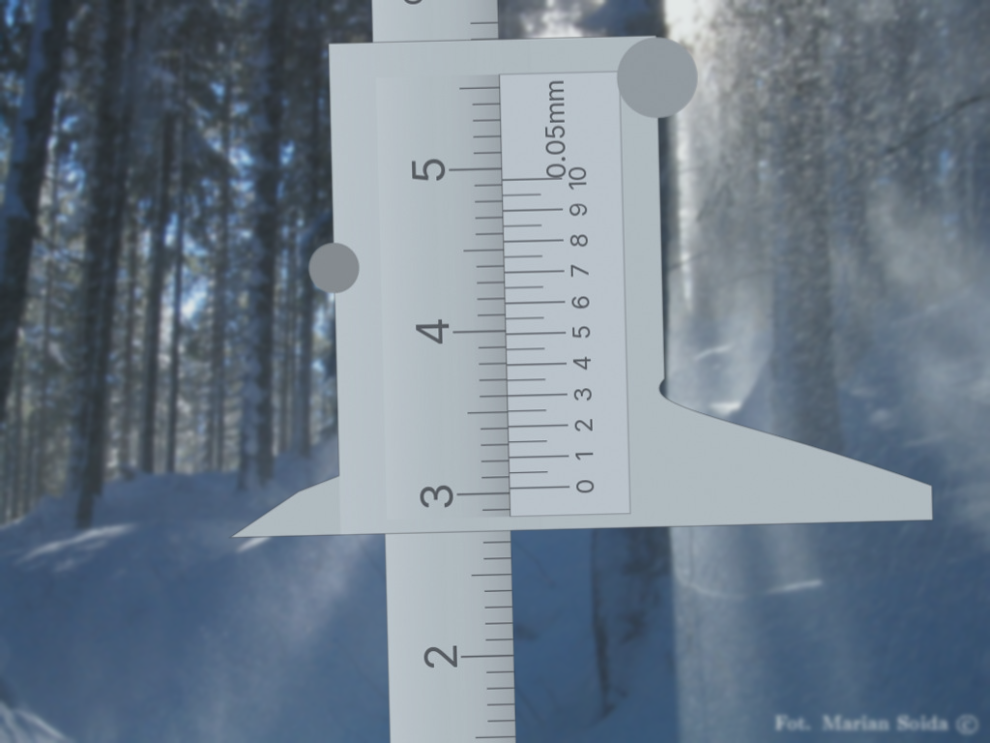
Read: 30.3,mm
